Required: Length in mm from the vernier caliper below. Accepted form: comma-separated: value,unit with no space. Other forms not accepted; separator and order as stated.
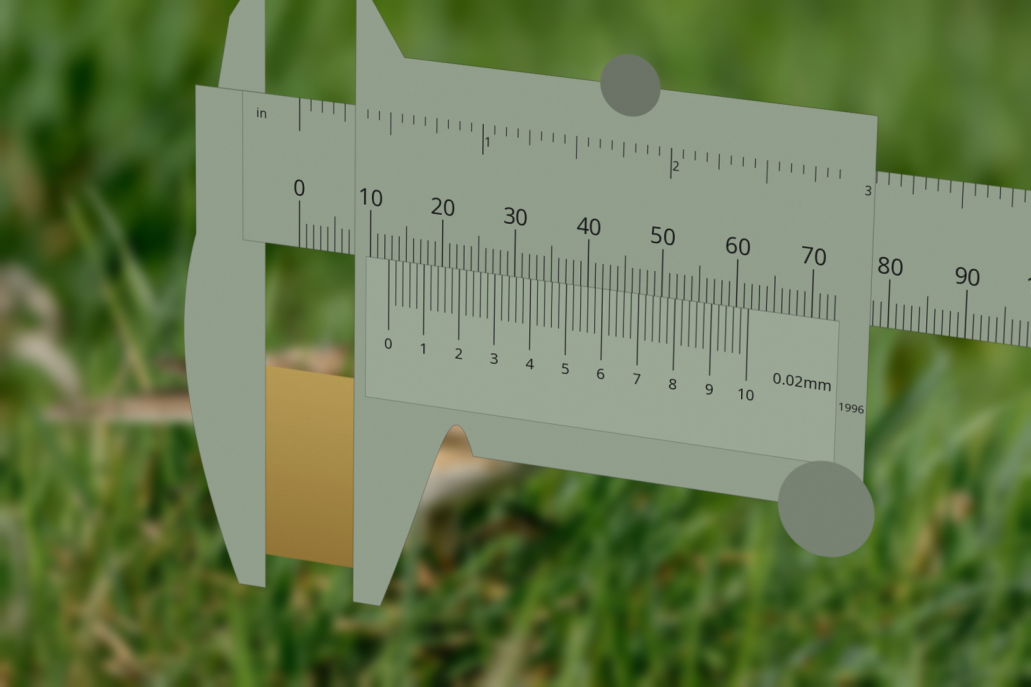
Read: 12.6,mm
